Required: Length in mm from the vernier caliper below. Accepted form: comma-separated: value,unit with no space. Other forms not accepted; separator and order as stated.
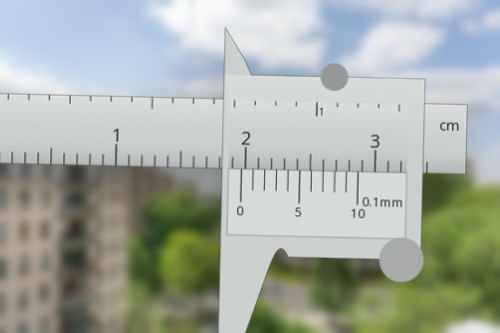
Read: 19.7,mm
